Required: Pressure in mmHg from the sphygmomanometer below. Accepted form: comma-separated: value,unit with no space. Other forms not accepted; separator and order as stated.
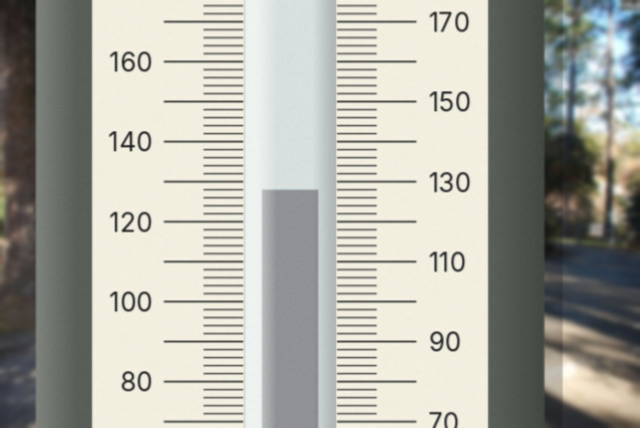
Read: 128,mmHg
